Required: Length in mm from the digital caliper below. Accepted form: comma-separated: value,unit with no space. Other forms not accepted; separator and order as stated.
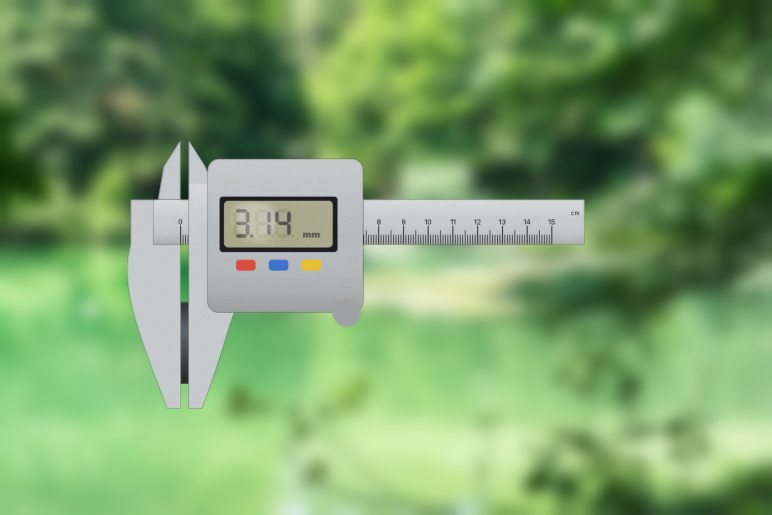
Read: 3.14,mm
